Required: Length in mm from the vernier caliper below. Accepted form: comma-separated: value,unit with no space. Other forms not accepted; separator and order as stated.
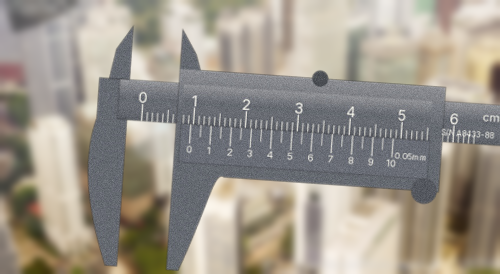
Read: 9.5,mm
